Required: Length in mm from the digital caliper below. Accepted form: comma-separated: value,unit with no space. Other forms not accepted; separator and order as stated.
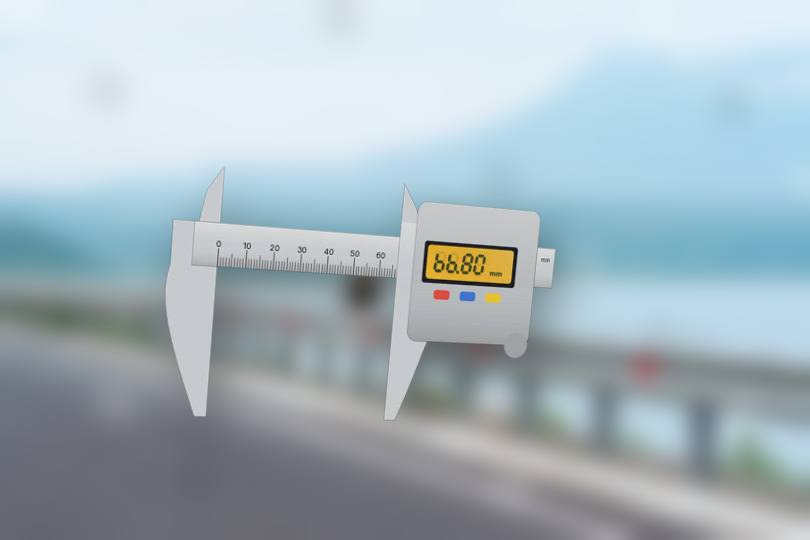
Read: 66.80,mm
